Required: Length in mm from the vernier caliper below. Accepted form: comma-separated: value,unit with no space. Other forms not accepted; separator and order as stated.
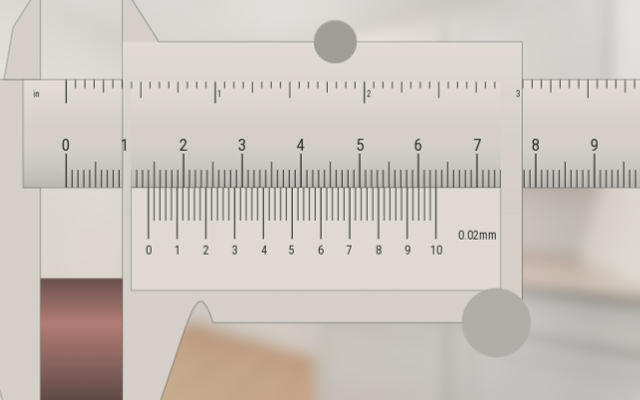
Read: 14.0,mm
